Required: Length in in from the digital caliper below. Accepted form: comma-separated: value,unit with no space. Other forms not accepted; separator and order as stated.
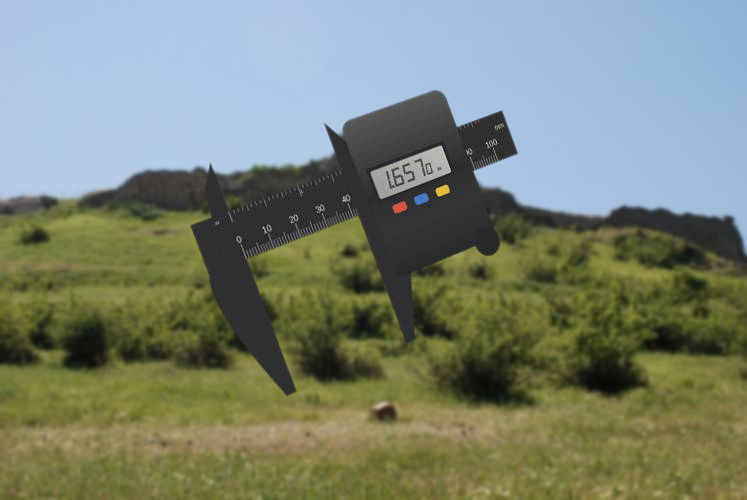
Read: 1.6570,in
